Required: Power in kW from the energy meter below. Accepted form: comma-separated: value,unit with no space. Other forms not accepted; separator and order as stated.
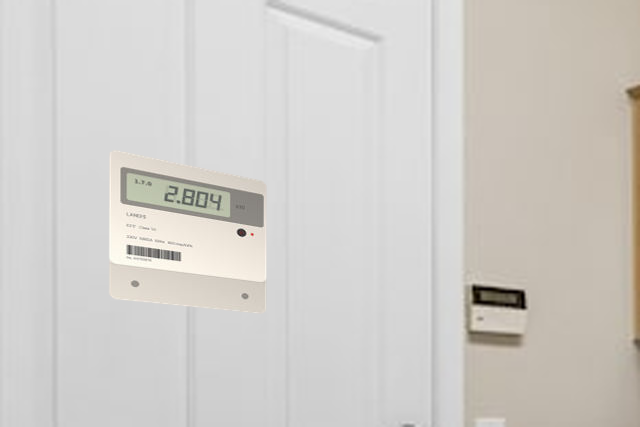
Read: 2.804,kW
